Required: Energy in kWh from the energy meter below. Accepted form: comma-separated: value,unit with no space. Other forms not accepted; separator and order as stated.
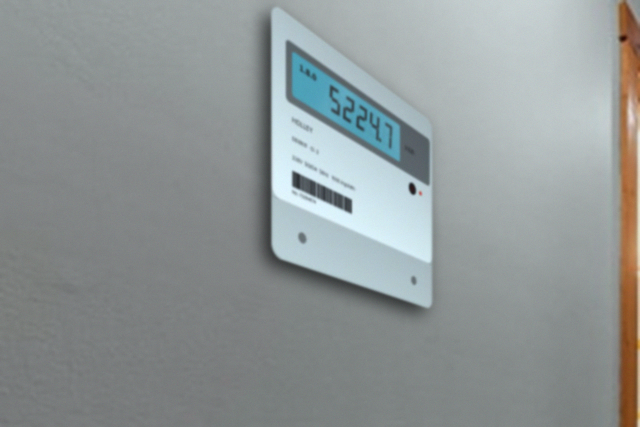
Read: 5224.7,kWh
